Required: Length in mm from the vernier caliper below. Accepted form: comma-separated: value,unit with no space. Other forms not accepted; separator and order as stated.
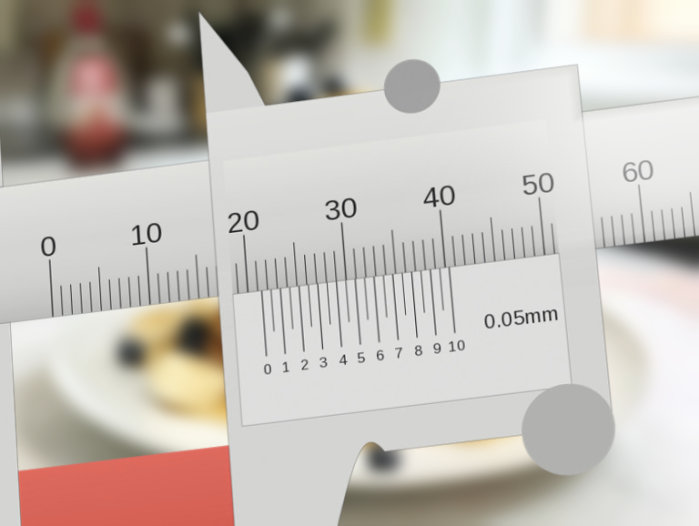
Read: 21.4,mm
